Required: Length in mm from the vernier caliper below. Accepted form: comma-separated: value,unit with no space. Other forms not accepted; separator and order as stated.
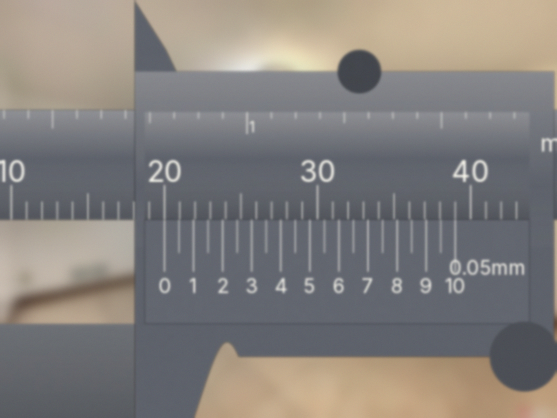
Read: 20.0,mm
